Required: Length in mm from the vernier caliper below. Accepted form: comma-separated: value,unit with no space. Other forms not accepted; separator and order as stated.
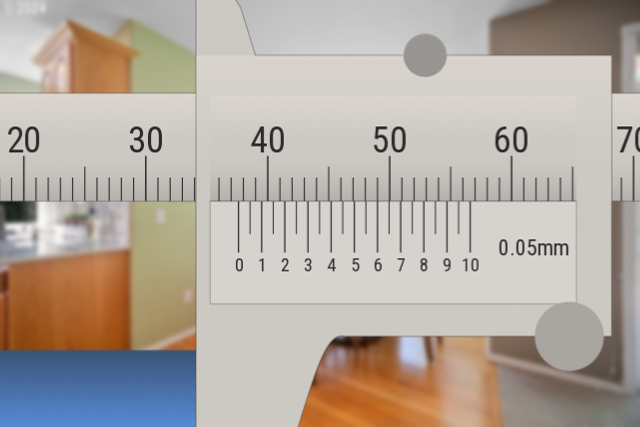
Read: 37.6,mm
